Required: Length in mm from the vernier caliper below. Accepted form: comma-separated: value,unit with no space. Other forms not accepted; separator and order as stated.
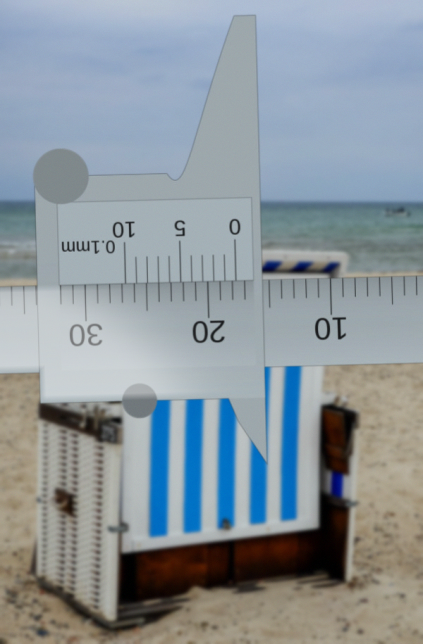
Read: 17.7,mm
